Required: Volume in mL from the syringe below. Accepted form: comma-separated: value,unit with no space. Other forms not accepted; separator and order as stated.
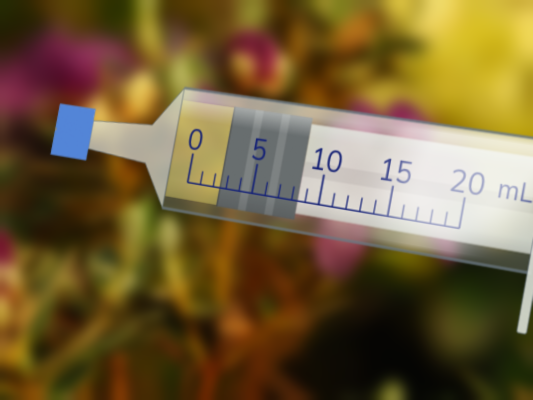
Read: 2.5,mL
